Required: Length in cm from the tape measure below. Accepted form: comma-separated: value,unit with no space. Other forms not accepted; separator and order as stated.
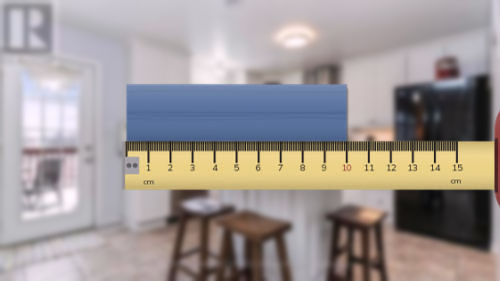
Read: 10,cm
